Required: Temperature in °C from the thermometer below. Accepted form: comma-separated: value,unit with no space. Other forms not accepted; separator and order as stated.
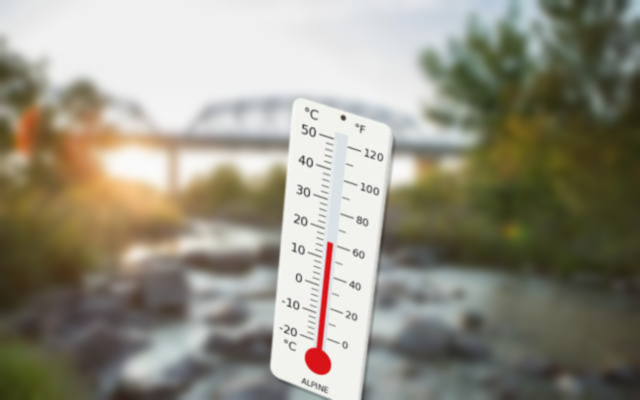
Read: 16,°C
